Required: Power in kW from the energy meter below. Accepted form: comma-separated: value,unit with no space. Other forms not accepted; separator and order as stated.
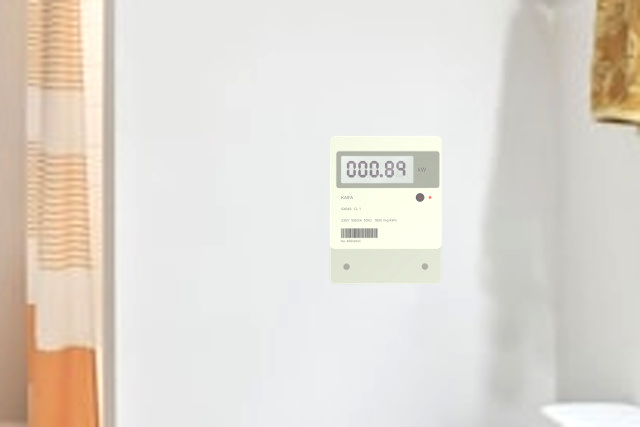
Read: 0.89,kW
